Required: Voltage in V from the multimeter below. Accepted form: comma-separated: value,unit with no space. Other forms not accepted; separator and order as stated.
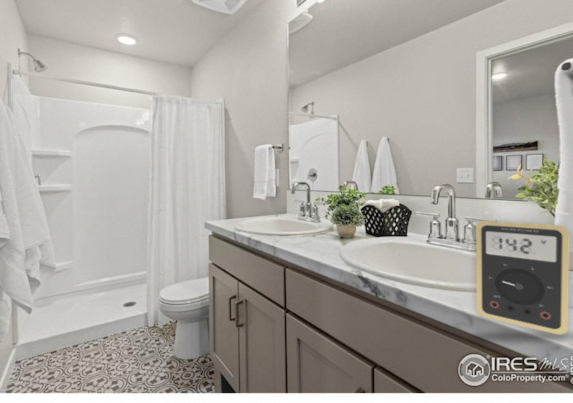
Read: 142,V
